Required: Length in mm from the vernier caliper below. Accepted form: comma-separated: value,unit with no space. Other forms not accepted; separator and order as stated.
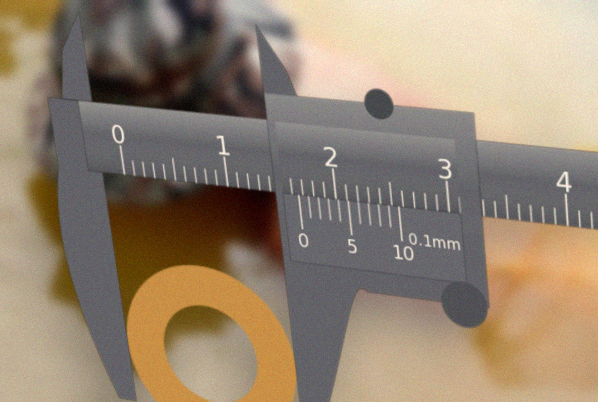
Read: 16.6,mm
